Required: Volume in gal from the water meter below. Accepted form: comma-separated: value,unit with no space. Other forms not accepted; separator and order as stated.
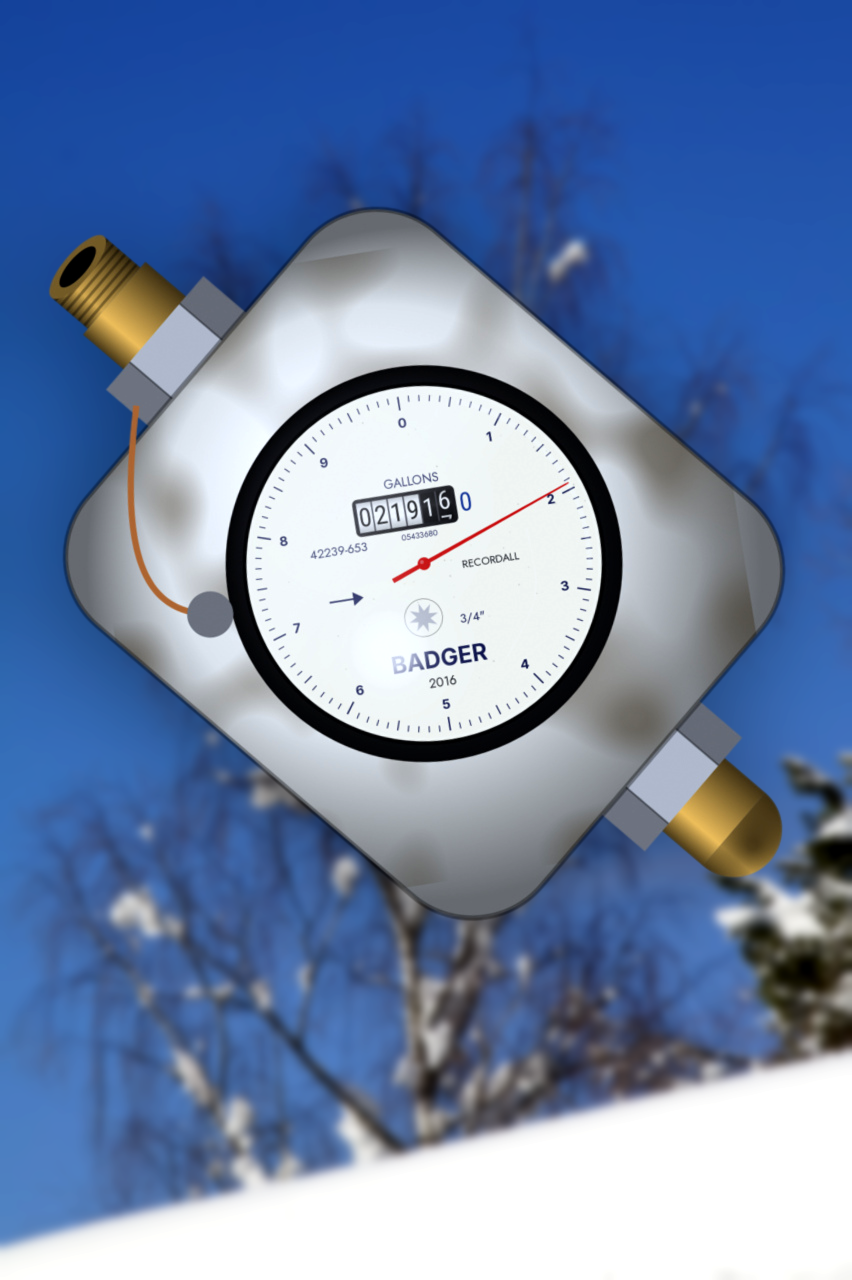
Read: 219161.9,gal
